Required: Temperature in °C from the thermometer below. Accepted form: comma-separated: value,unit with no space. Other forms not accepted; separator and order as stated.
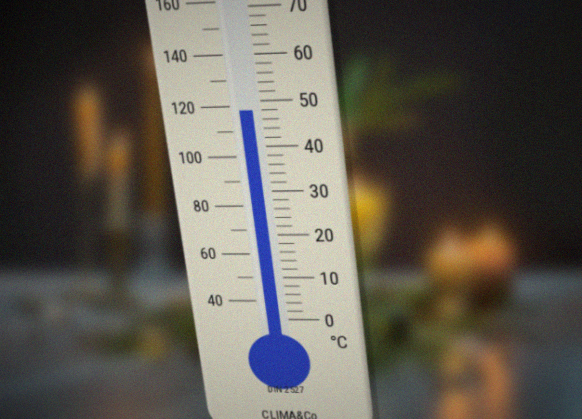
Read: 48,°C
